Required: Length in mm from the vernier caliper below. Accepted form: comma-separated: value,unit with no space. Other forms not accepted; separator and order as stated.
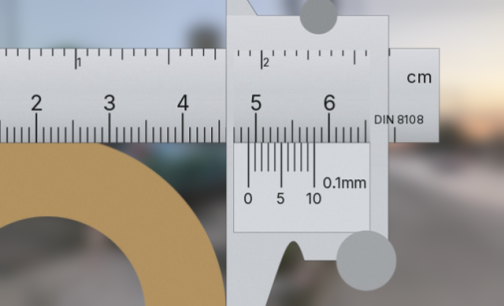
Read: 49.0,mm
